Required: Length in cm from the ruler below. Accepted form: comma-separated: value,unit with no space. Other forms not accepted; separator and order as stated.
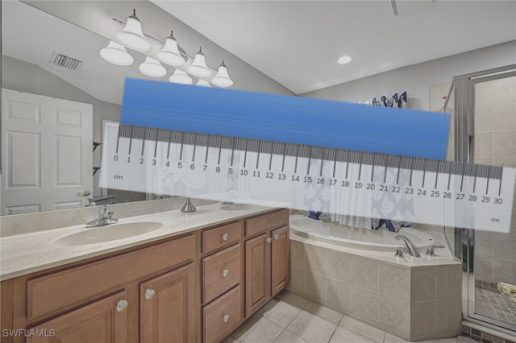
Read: 25.5,cm
